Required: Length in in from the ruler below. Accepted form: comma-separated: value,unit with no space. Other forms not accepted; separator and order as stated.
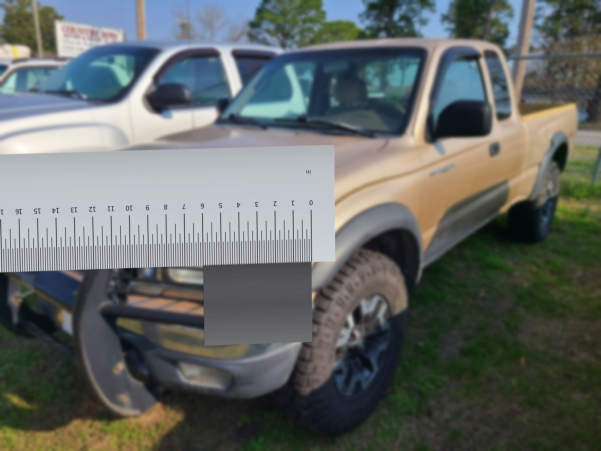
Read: 6,in
